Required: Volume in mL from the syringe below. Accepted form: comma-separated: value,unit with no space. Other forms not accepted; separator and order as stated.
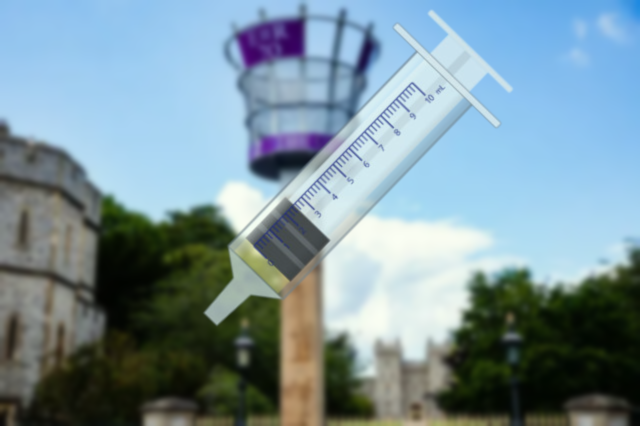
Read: 0,mL
